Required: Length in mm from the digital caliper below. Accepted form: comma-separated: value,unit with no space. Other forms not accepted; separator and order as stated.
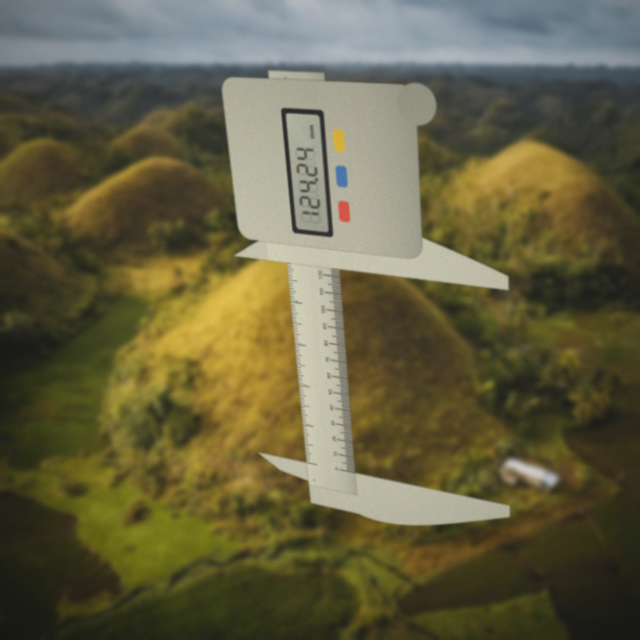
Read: 124.24,mm
